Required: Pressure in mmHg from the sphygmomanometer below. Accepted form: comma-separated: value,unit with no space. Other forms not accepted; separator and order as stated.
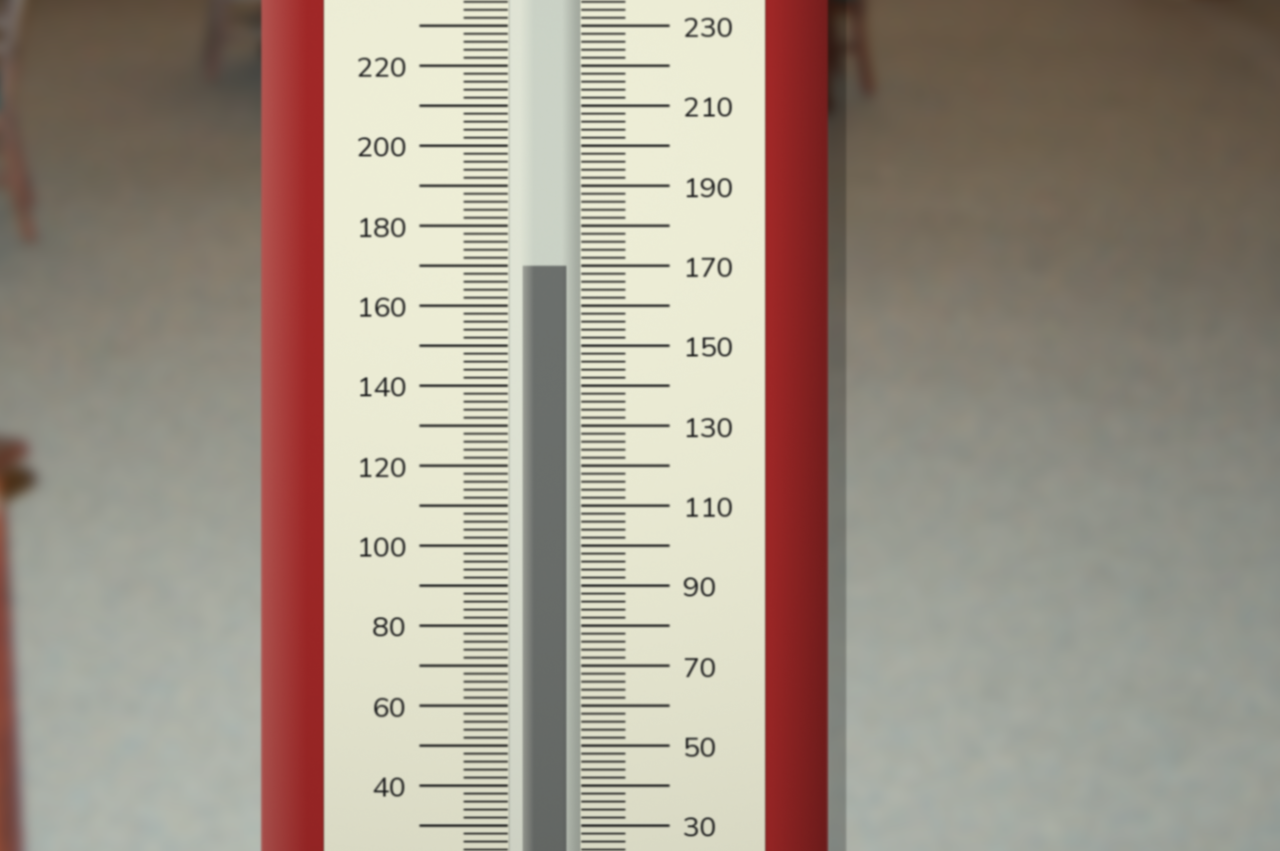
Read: 170,mmHg
